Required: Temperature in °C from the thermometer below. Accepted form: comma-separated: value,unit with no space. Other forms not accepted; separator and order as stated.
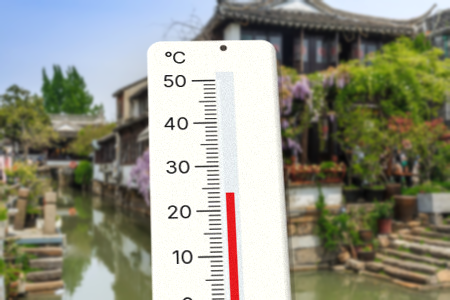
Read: 24,°C
